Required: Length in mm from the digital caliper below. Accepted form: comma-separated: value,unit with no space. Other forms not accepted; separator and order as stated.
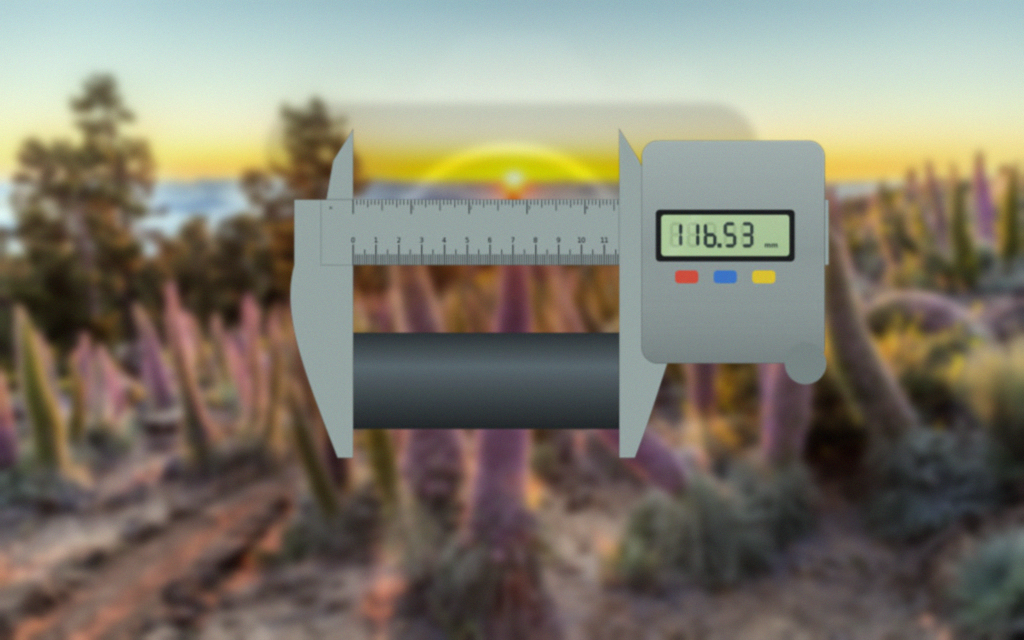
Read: 116.53,mm
